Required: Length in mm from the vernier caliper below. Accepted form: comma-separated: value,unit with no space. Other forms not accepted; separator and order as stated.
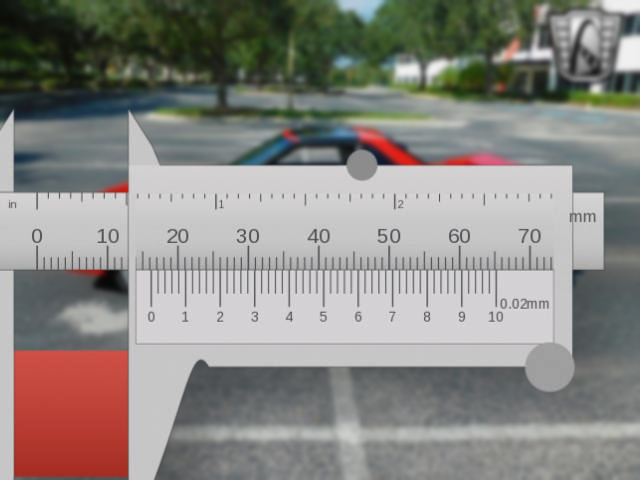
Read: 16.2,mm
